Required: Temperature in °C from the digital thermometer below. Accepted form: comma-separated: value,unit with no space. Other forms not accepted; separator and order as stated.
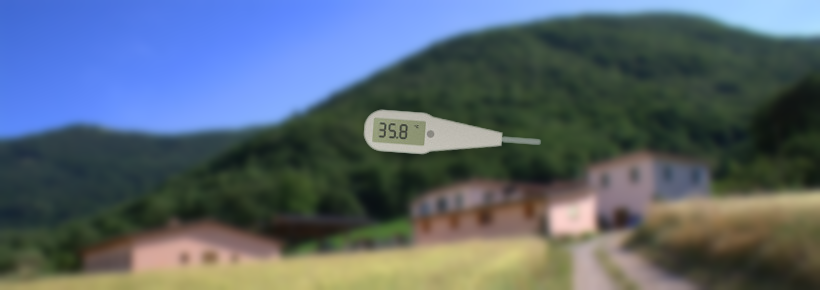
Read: 35.8,°C
